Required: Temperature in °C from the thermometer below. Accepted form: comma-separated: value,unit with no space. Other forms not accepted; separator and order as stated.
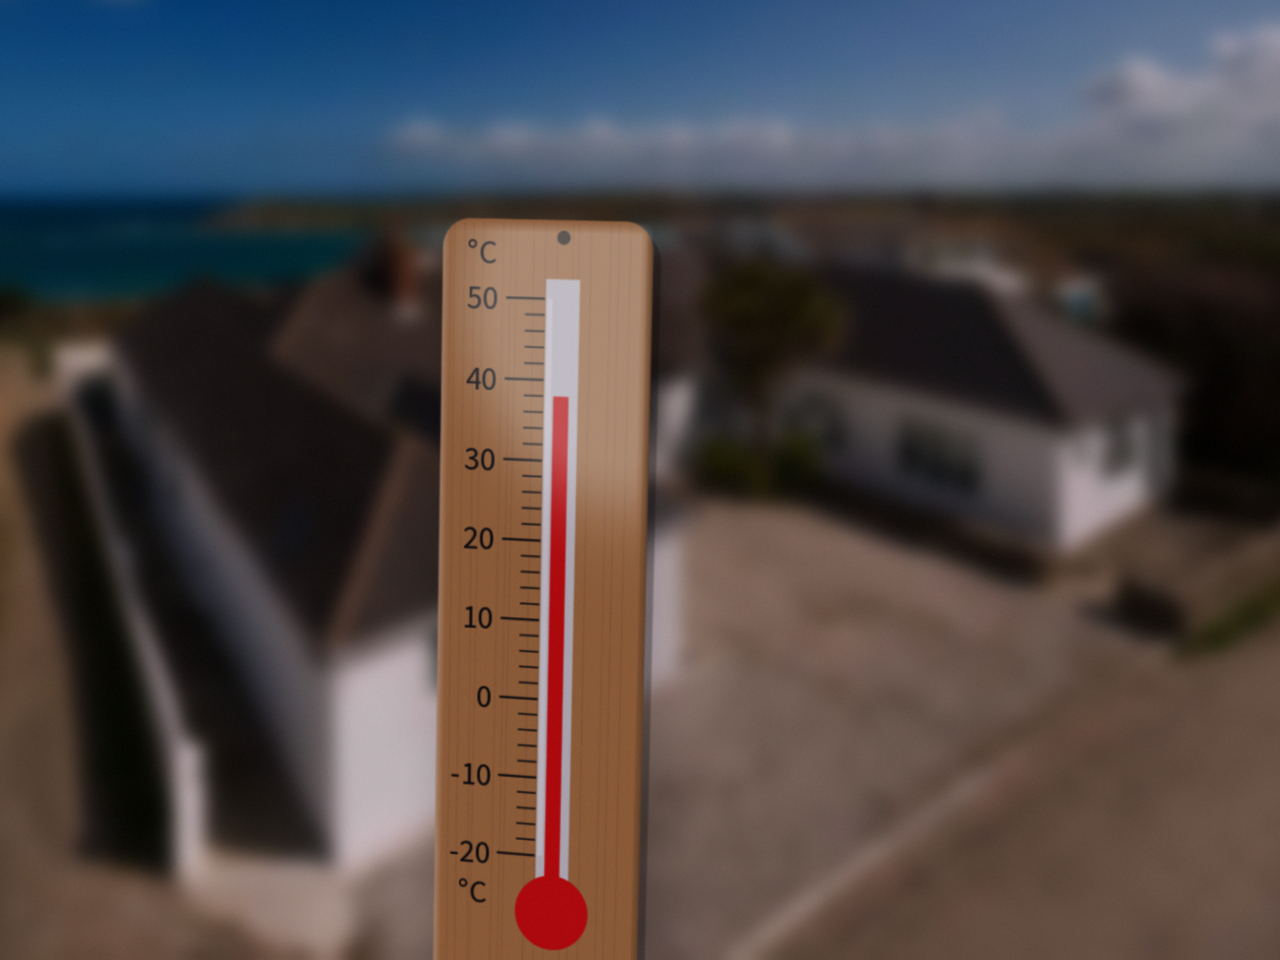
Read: 38,°C
